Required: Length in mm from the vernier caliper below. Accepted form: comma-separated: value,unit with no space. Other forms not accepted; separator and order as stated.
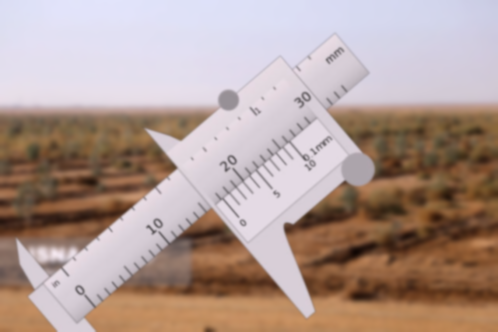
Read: 17.2,mm
